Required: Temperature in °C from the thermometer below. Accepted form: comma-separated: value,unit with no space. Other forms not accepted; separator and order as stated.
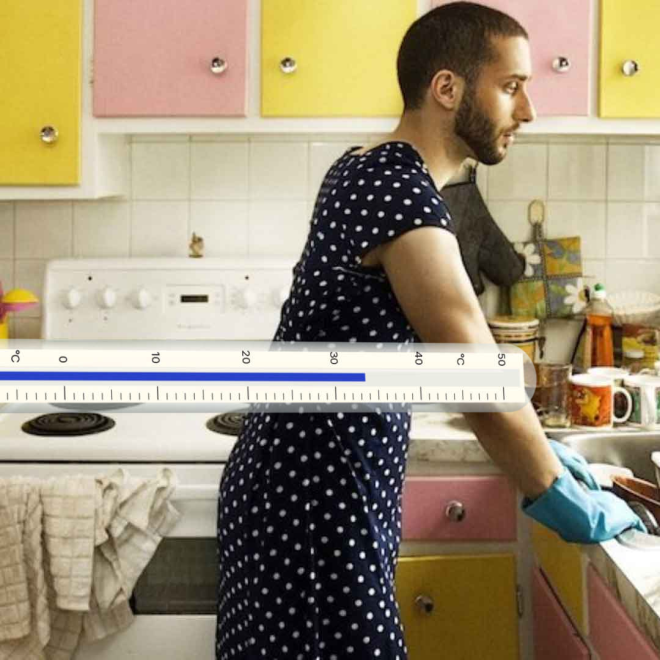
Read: 33.5,°C
